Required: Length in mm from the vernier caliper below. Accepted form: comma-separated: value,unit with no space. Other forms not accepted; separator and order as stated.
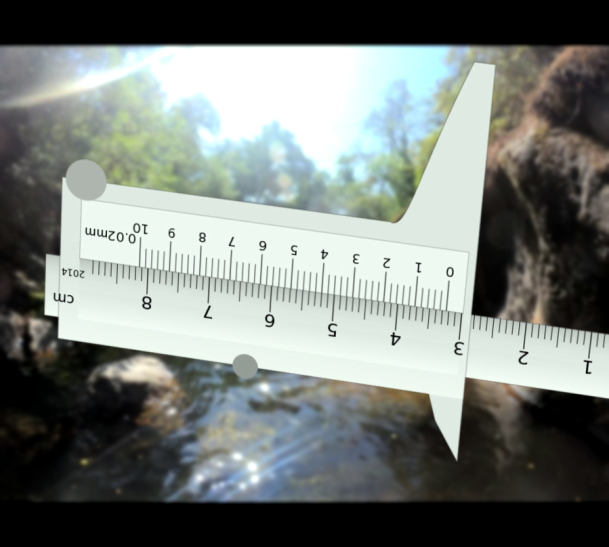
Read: 32.4,mm
